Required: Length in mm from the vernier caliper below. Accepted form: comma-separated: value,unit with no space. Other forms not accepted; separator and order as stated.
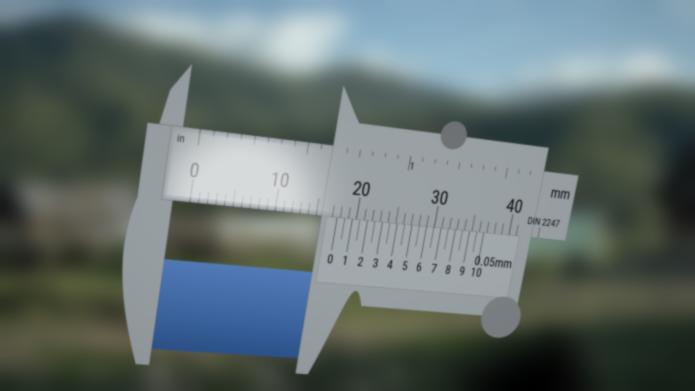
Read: 17.6,mm
